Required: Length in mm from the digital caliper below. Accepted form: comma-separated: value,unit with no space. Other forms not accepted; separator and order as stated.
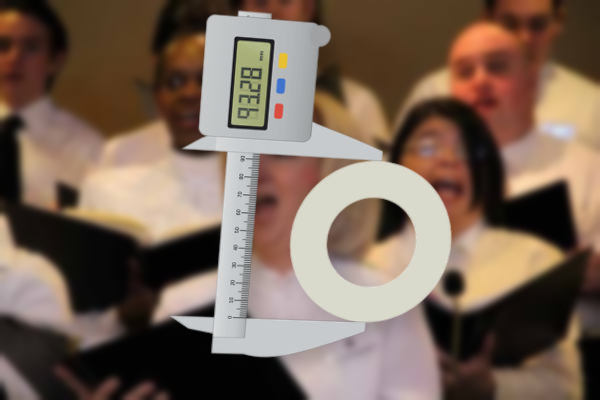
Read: 93.28,mm
